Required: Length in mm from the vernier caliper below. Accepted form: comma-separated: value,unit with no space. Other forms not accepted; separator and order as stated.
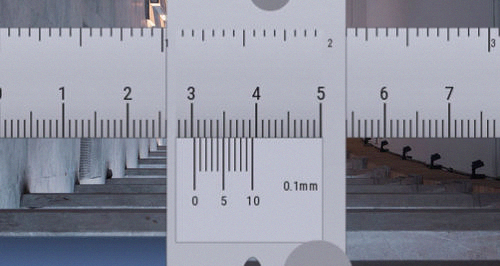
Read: 30.4,mm
